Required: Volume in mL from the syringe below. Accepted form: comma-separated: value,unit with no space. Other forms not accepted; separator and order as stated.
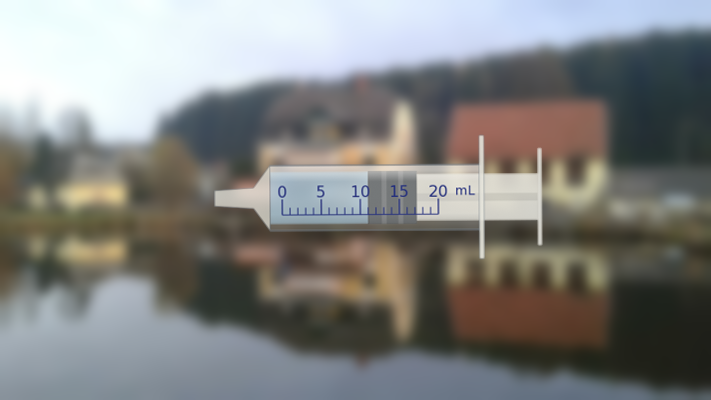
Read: 11,mL
